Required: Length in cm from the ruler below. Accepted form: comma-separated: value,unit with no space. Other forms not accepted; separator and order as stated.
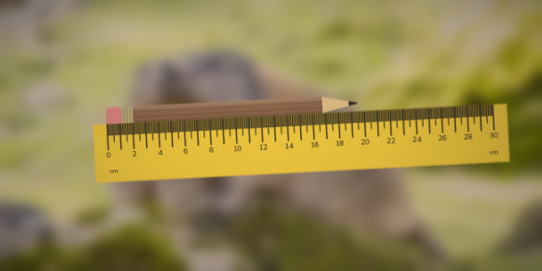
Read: 19.5,cm
